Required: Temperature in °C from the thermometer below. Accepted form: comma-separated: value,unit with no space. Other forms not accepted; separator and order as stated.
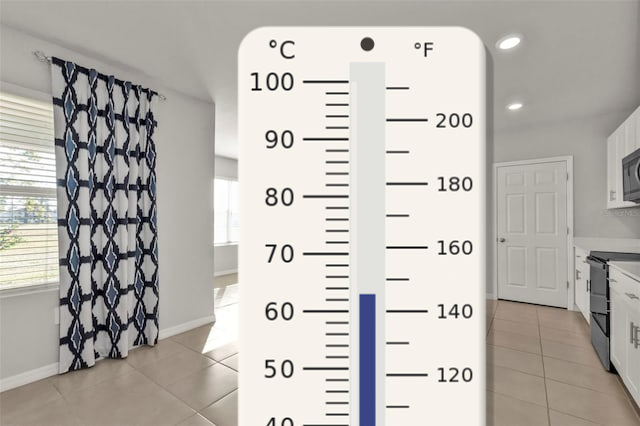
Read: 63,°C
